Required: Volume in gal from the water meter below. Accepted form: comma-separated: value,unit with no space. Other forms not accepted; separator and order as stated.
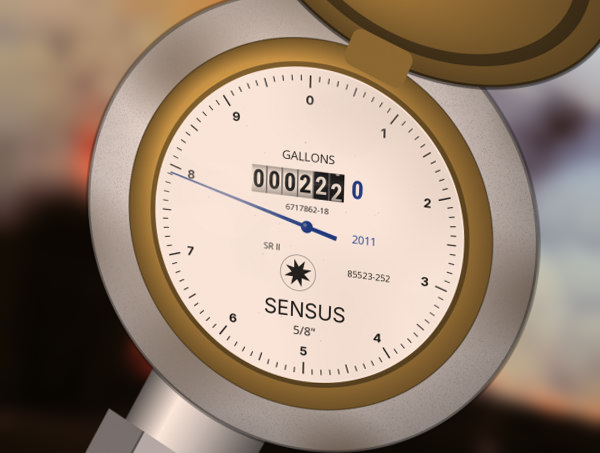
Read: 2217.9,gal
